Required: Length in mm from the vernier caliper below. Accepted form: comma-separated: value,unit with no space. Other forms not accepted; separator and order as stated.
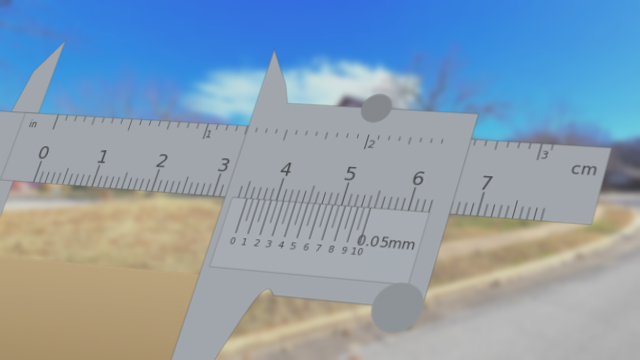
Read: 35.4,mm
